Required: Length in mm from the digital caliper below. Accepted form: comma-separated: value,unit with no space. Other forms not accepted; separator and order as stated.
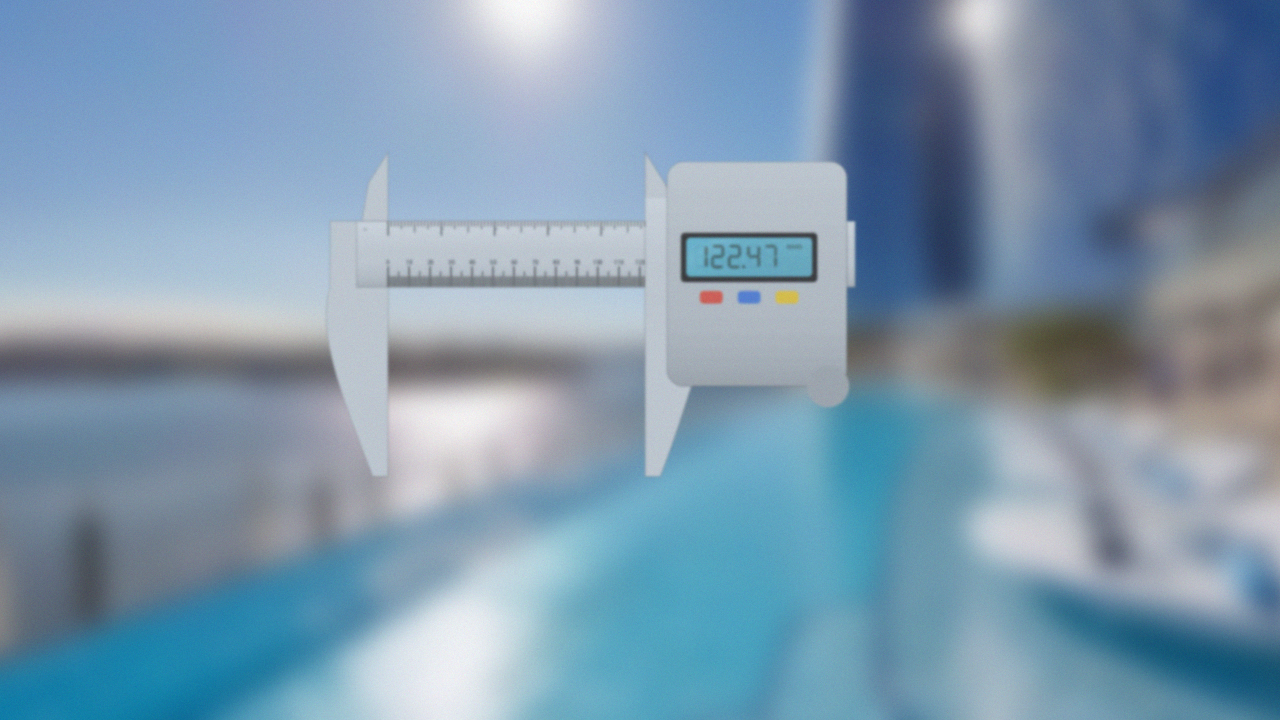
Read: 122.47,mm
